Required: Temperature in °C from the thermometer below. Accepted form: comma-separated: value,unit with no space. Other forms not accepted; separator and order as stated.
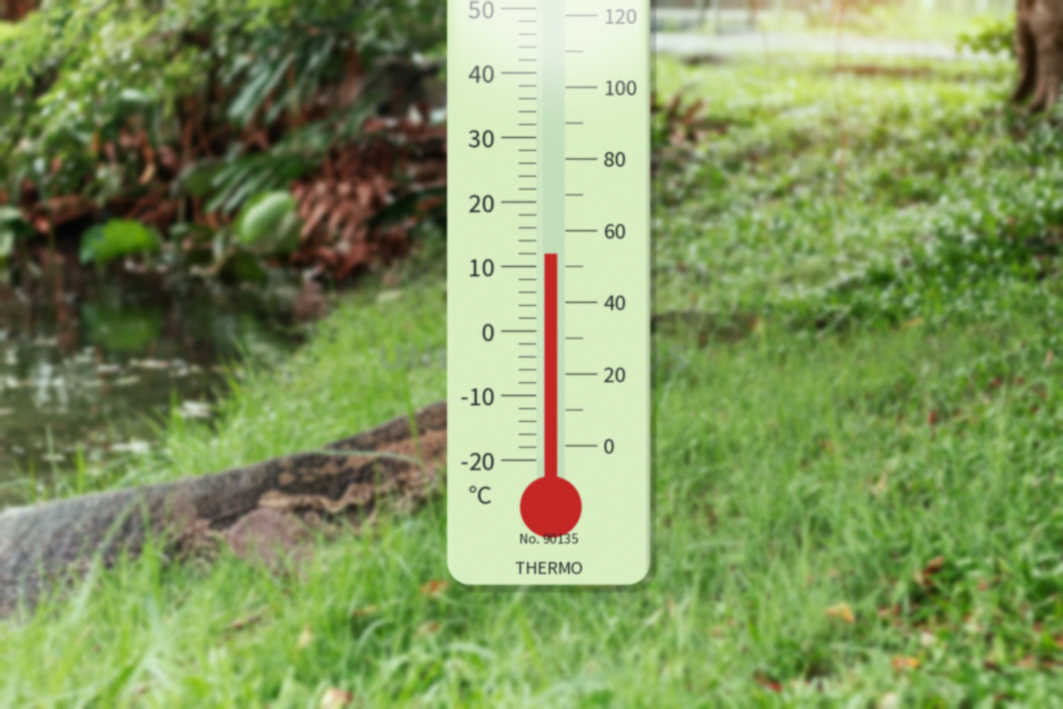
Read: 12,°C
